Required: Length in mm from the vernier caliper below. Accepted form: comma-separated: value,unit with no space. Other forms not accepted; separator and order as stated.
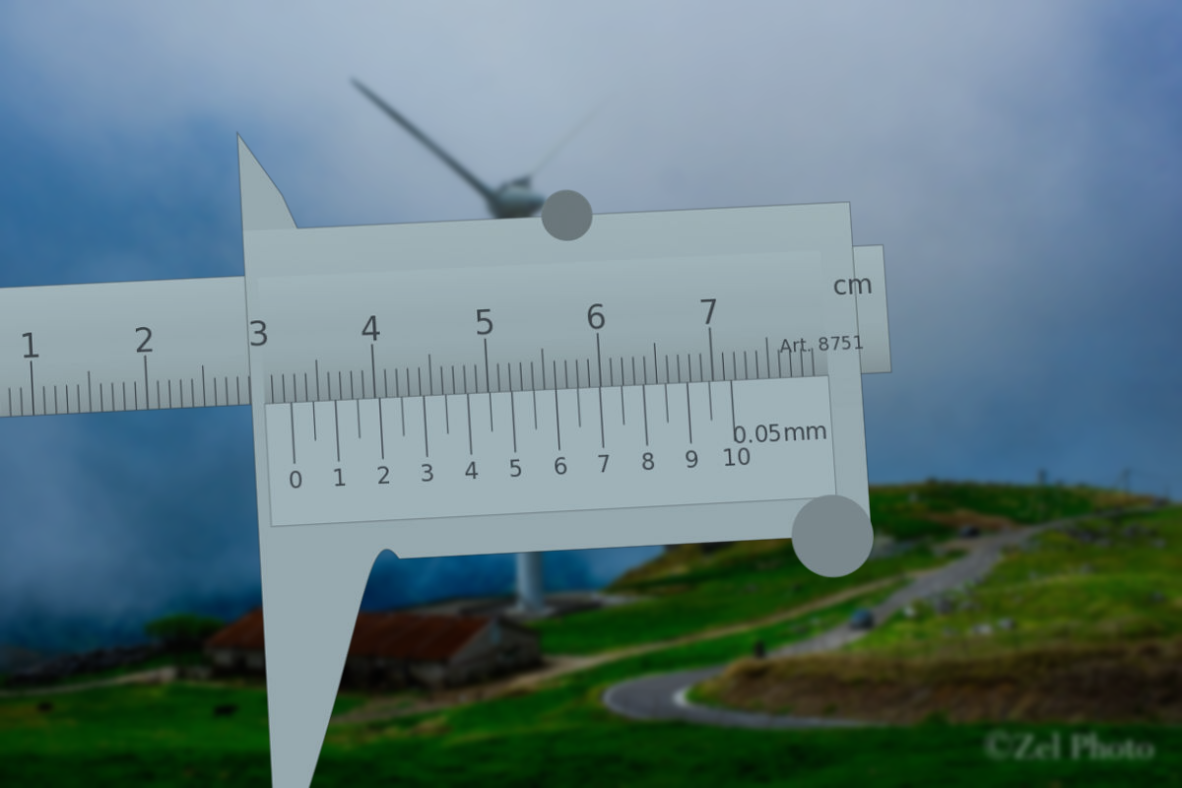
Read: 32.6,mm
